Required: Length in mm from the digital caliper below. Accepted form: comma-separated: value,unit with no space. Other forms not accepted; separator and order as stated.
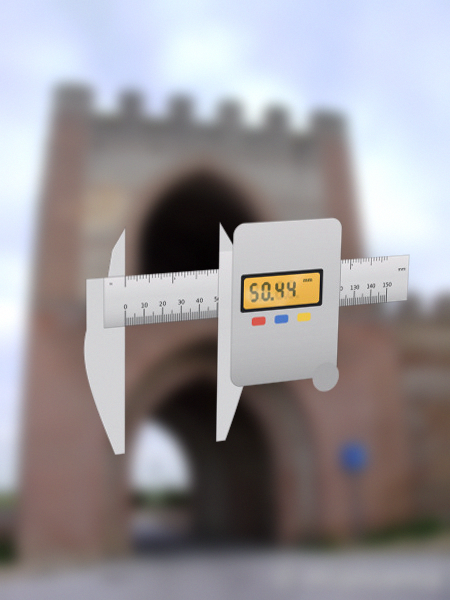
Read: 50.44,mm
